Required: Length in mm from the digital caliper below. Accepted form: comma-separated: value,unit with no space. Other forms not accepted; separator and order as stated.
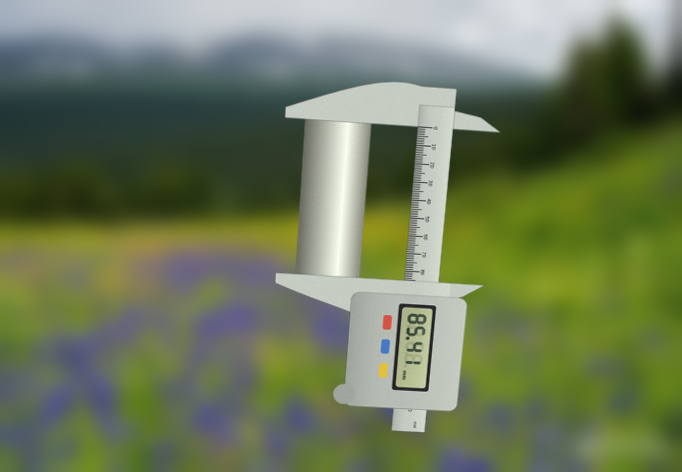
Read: 85.41,mm
